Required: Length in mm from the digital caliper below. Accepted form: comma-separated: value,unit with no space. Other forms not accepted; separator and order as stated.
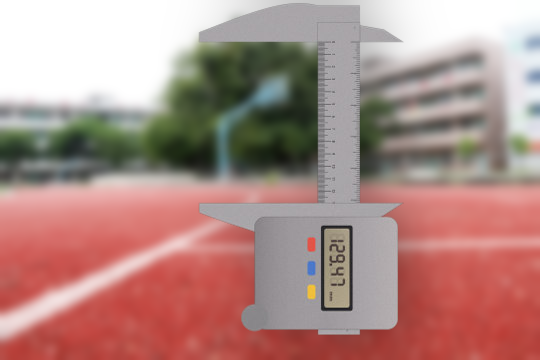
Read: 129.47,mm
